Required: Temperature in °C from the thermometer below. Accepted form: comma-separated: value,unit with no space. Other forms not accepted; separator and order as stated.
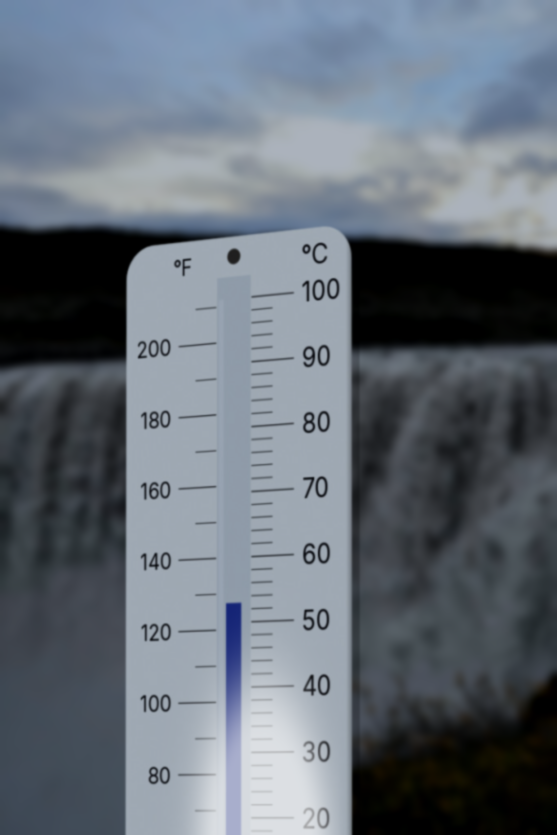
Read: 53,°C
